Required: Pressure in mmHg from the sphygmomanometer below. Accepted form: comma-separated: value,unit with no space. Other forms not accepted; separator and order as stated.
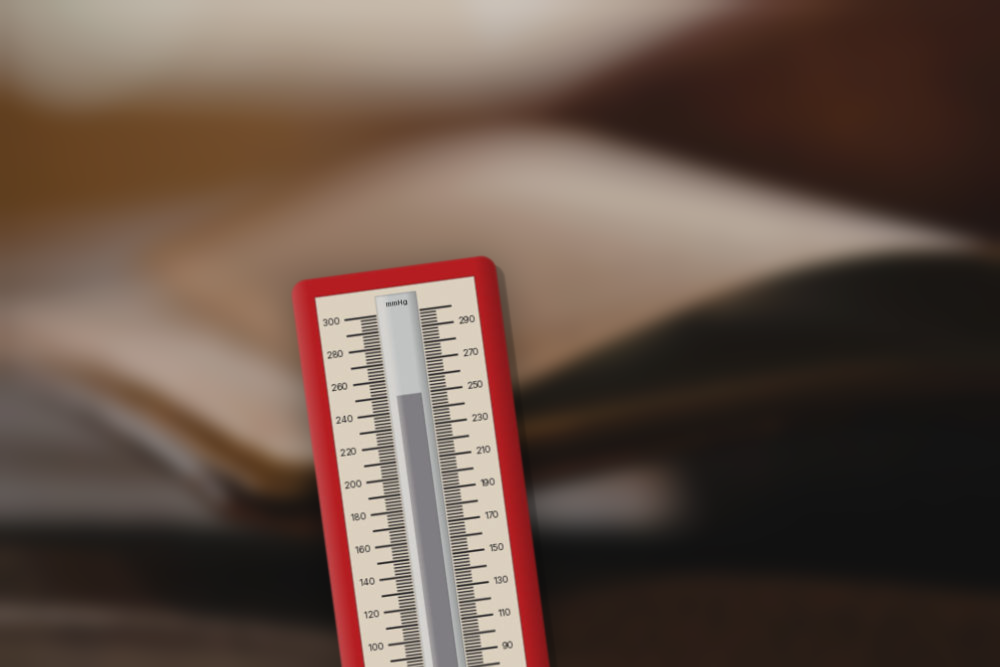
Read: 250,mmHg
